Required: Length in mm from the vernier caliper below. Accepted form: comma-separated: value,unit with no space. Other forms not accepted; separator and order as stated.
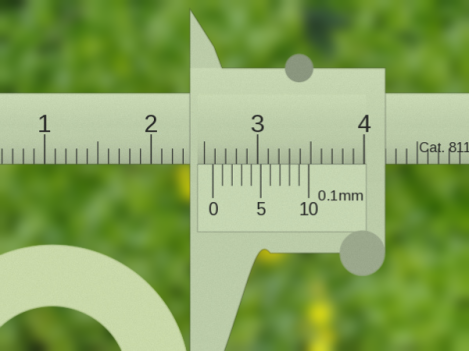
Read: 25.8,mm
